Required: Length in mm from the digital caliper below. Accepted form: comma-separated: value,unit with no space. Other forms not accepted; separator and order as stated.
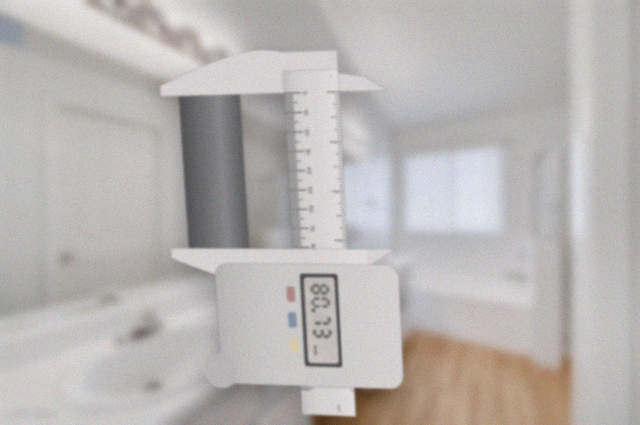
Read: 80.73,mm
